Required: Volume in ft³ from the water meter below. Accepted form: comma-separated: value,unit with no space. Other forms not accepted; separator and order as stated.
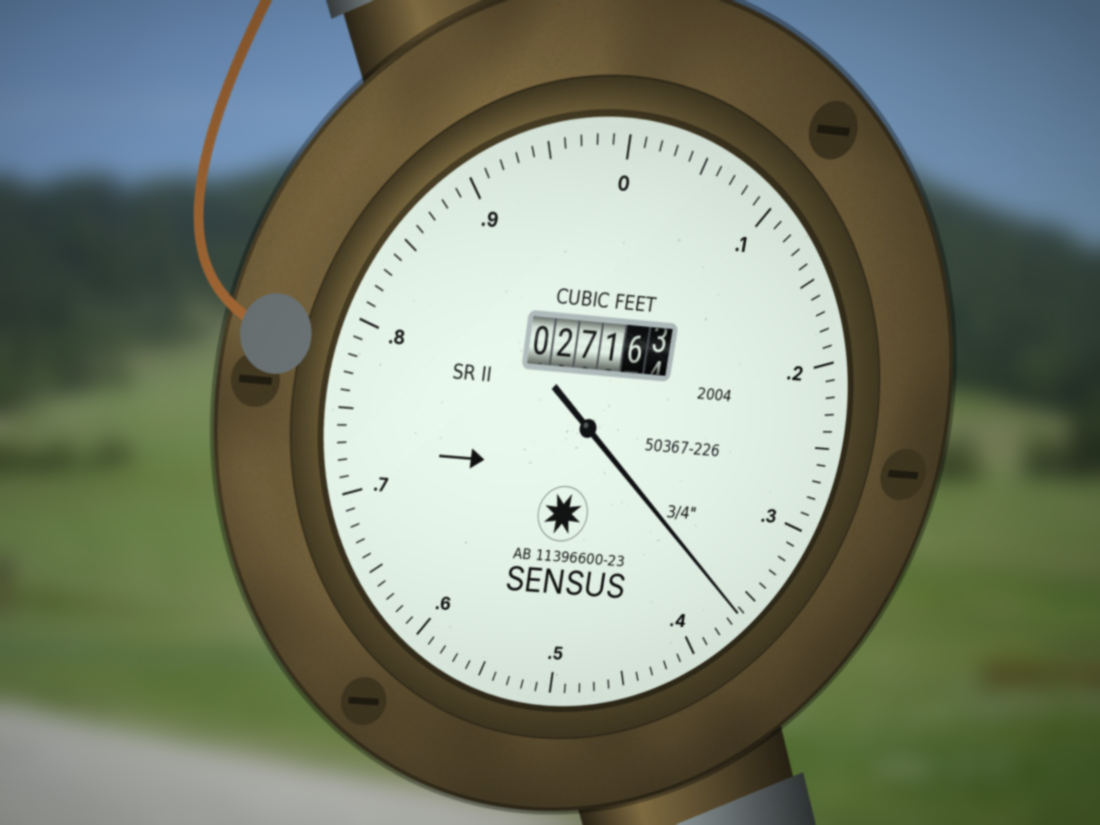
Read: 27163.36,ft³
